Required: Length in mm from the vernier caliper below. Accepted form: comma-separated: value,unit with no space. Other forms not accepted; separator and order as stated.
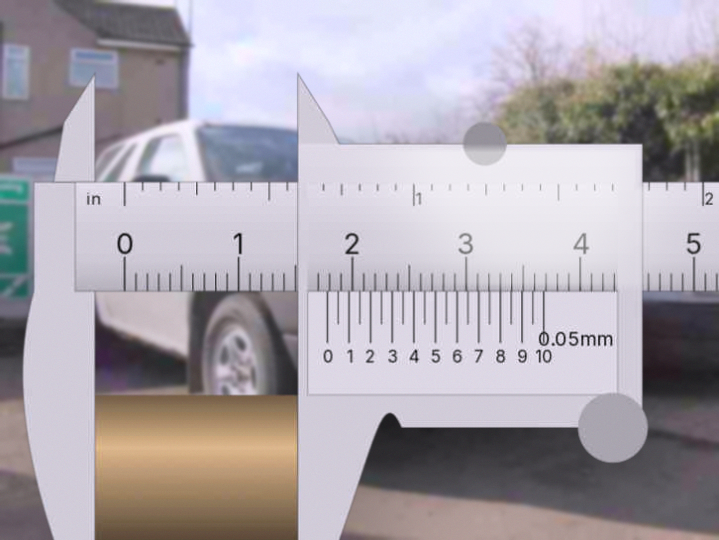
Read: 17.8,mm
